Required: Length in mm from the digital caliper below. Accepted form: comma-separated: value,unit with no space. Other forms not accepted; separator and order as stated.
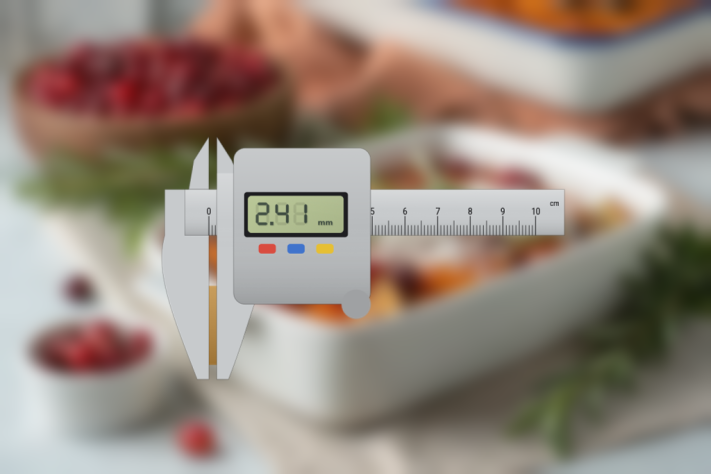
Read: 2.41,mm
